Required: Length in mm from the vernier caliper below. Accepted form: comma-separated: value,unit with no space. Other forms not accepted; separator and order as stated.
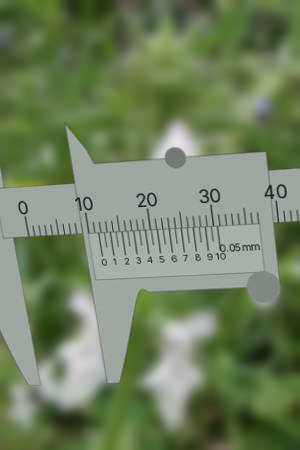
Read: 11.6,mm
